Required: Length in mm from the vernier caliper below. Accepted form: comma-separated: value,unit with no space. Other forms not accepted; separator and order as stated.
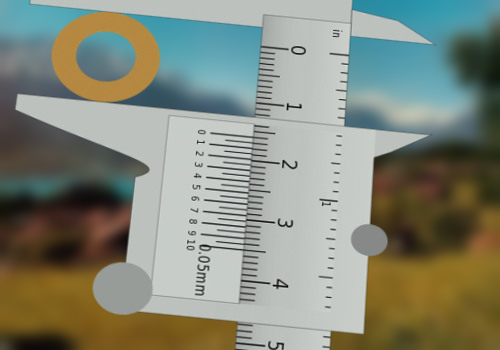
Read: 16.0,mm
